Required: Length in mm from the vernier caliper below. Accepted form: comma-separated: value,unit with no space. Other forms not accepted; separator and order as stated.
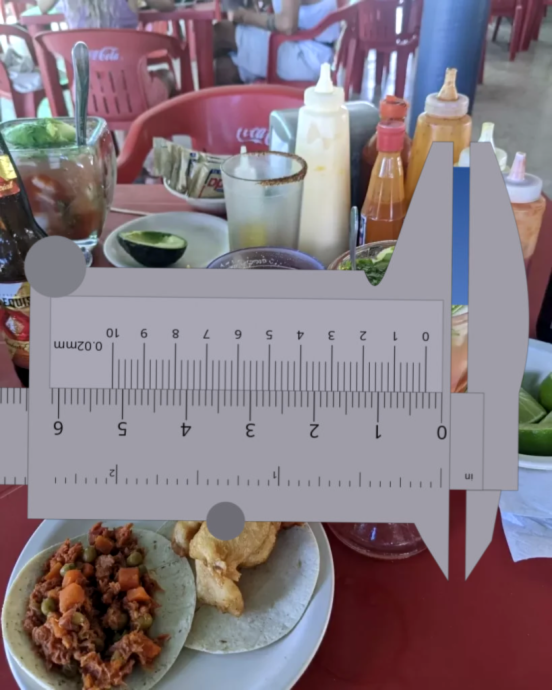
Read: 2.6,mm
